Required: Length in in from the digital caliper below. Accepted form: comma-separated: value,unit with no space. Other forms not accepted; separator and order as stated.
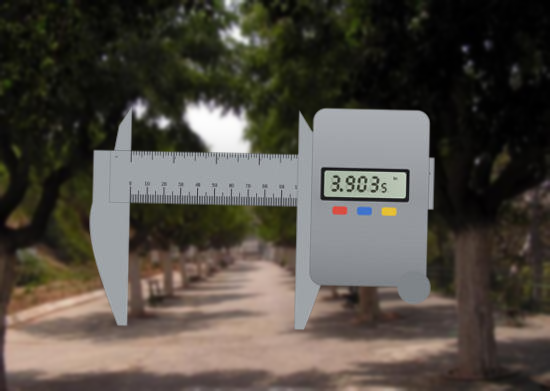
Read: 3.9035,in
